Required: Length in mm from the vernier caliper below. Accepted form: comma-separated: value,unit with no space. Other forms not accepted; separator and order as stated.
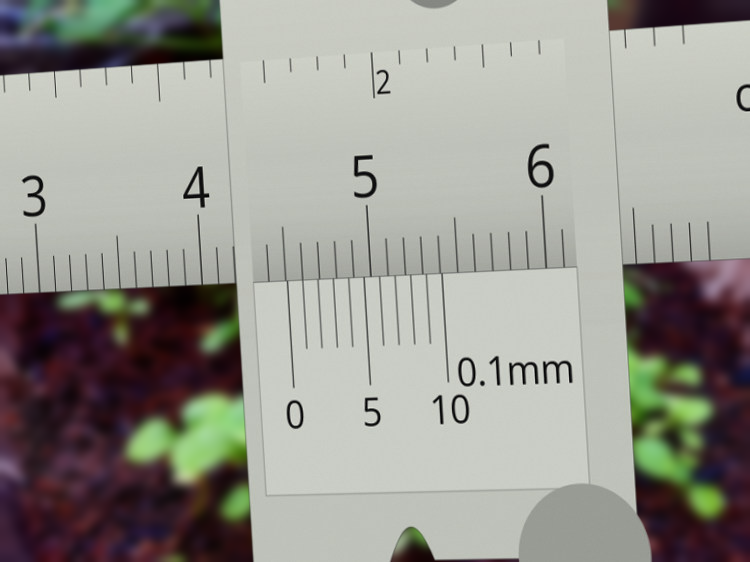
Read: 45.1,mm
